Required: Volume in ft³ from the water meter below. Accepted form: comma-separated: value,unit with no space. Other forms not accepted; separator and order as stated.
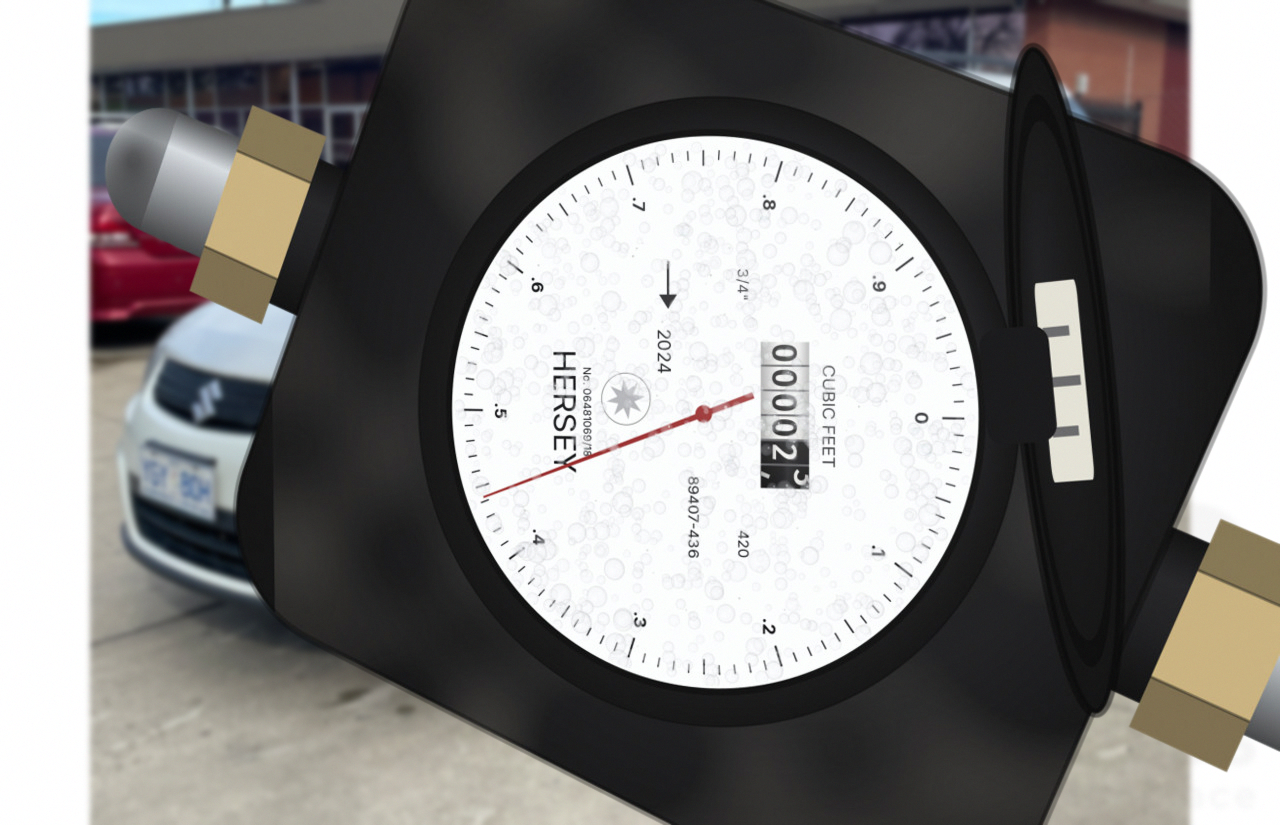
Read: 23.44,ft³
